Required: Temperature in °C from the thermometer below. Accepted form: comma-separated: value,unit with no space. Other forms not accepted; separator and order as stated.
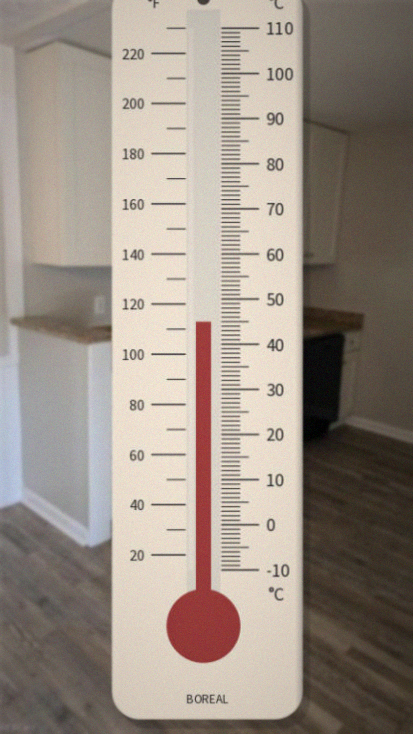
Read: 45,°C
